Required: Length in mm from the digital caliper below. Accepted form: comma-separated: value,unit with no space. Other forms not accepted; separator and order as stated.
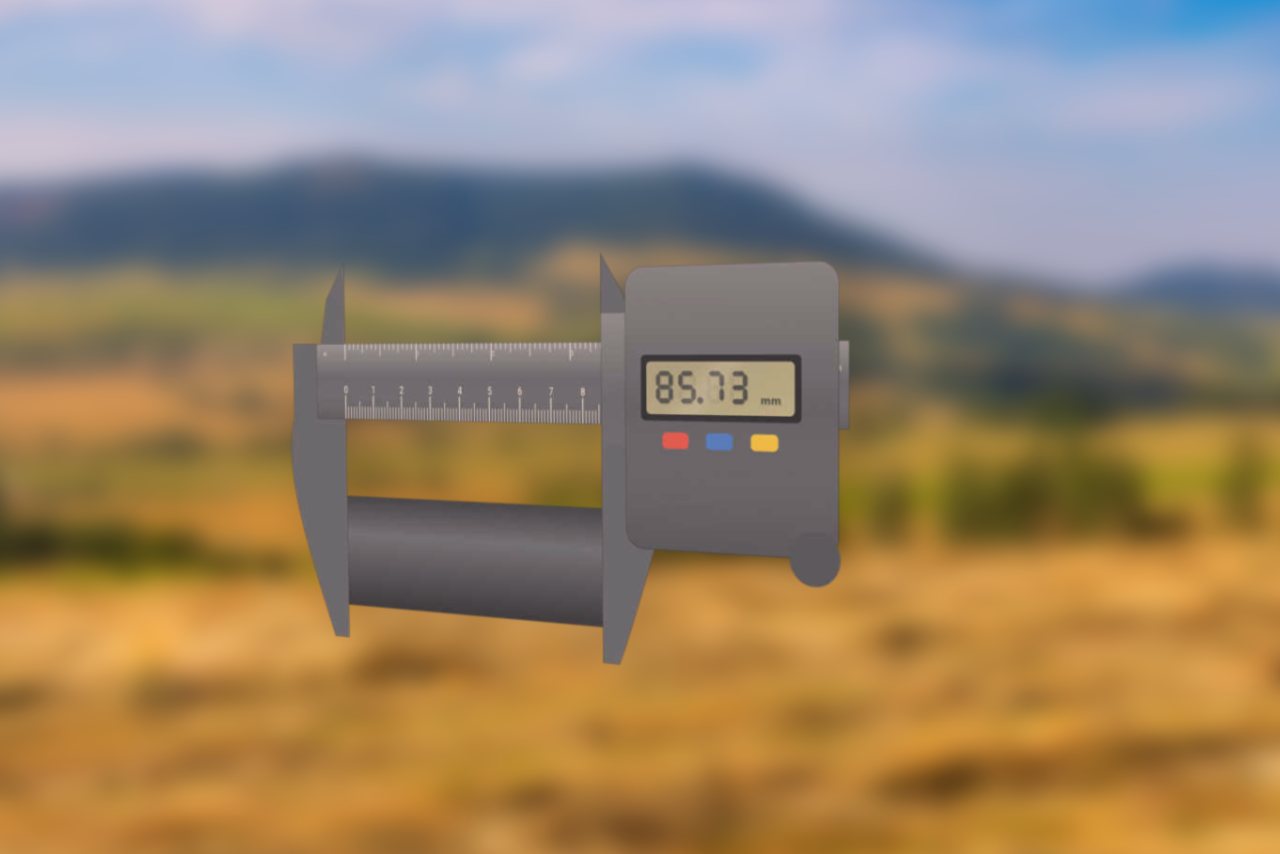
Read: 85.73,mm
